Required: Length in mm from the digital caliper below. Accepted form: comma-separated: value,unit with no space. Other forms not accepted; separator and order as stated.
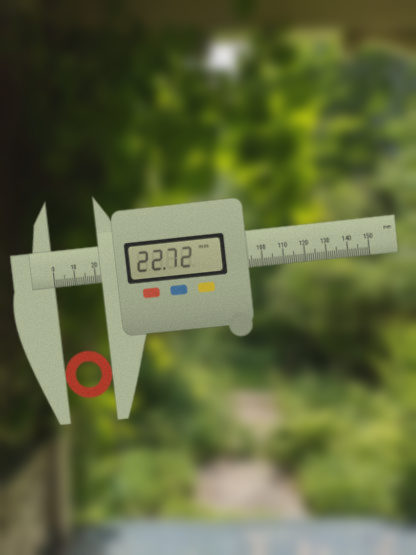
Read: 22.72,mm
